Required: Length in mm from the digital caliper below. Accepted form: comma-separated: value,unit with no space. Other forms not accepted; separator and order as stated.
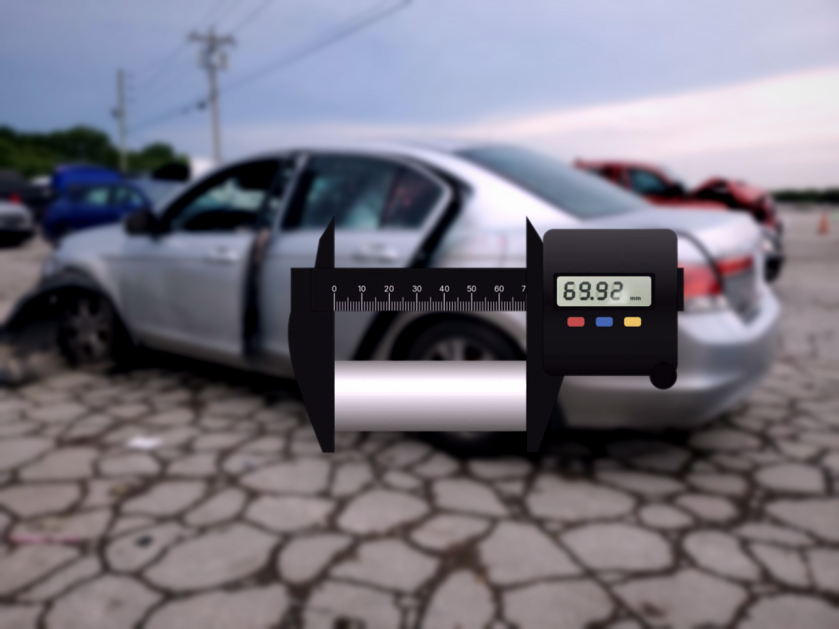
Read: 69.92,mm
